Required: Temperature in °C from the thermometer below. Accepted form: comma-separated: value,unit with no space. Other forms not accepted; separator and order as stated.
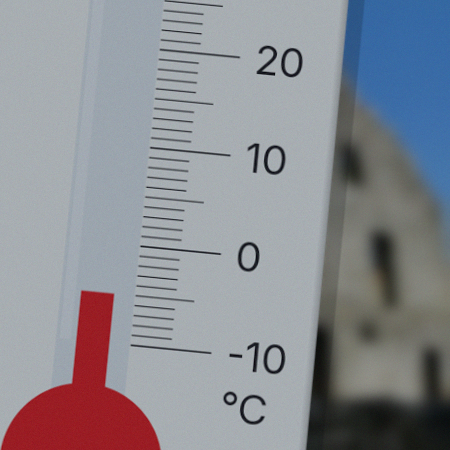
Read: -5,°C
